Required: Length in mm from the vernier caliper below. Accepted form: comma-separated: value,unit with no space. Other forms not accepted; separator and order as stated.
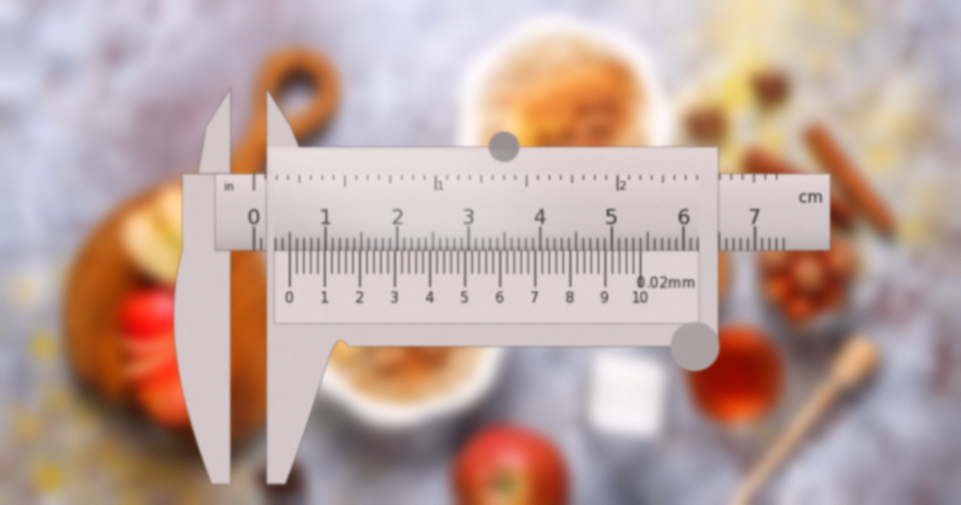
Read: 5.0,mm
